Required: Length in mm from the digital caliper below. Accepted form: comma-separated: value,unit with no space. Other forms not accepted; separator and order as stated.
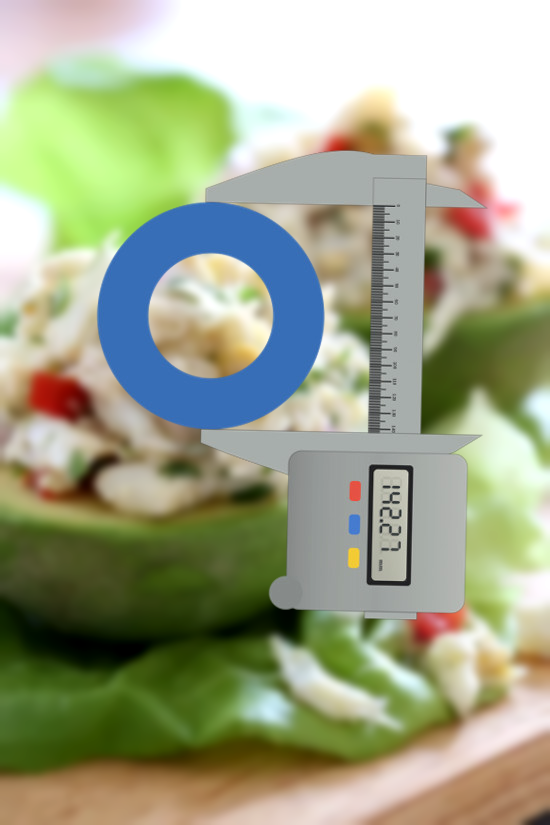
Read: 142.27,mm
